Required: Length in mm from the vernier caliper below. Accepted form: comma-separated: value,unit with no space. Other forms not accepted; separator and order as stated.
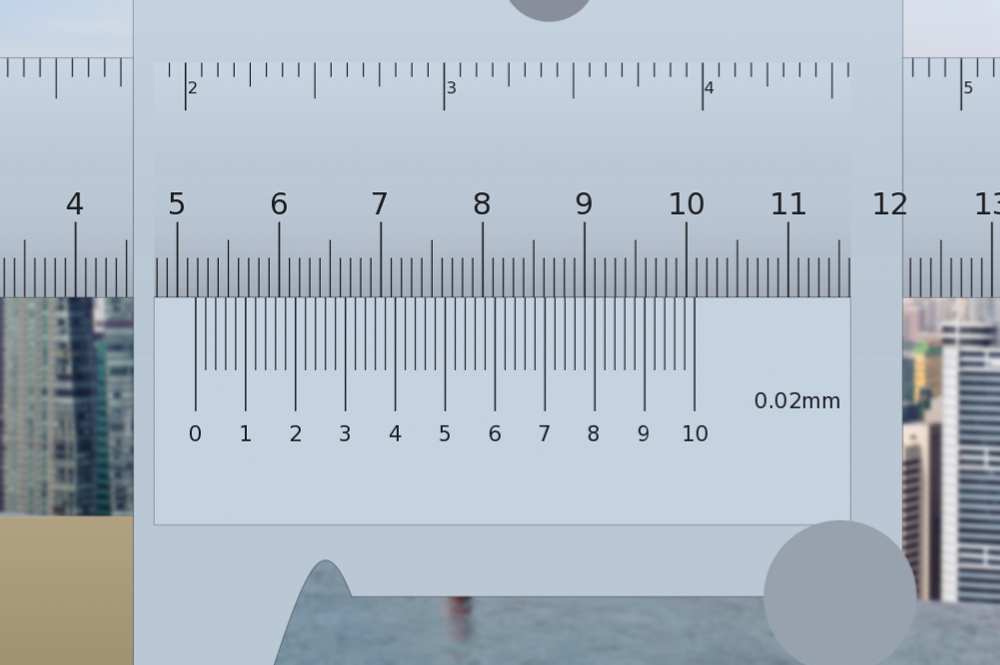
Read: 51.8,mm
